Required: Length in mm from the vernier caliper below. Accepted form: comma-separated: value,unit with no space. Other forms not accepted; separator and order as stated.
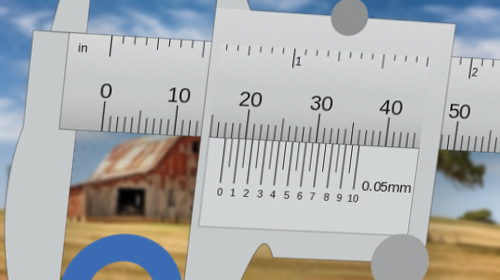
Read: 17.2,mm
